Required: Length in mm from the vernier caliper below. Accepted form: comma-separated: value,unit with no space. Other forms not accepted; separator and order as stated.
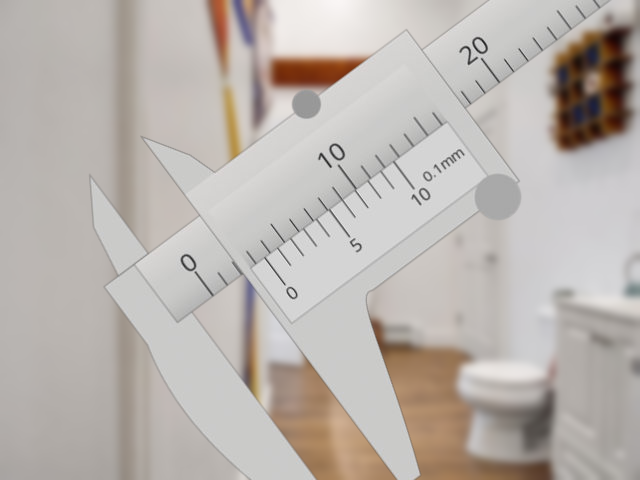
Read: 3.6,mm
